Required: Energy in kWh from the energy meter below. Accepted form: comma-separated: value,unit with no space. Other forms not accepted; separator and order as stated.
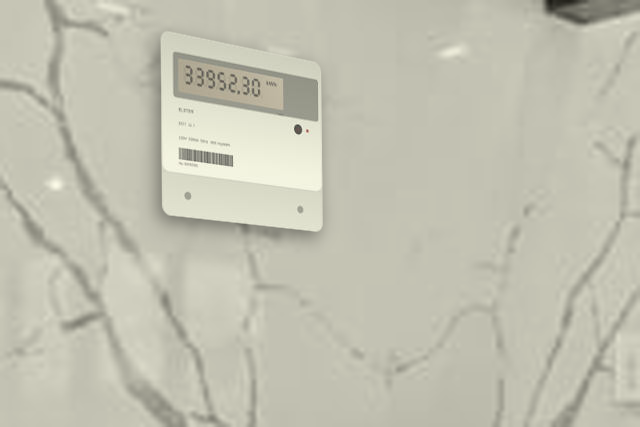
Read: 33952.30,kWh
